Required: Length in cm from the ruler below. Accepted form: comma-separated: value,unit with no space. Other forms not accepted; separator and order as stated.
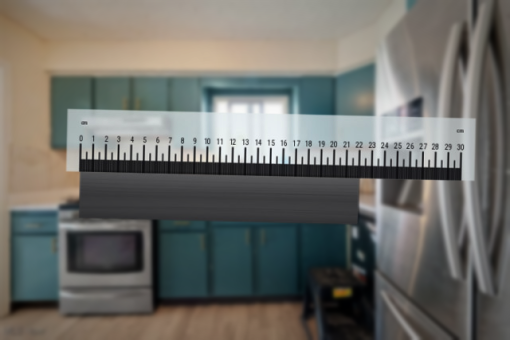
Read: 22,cm
